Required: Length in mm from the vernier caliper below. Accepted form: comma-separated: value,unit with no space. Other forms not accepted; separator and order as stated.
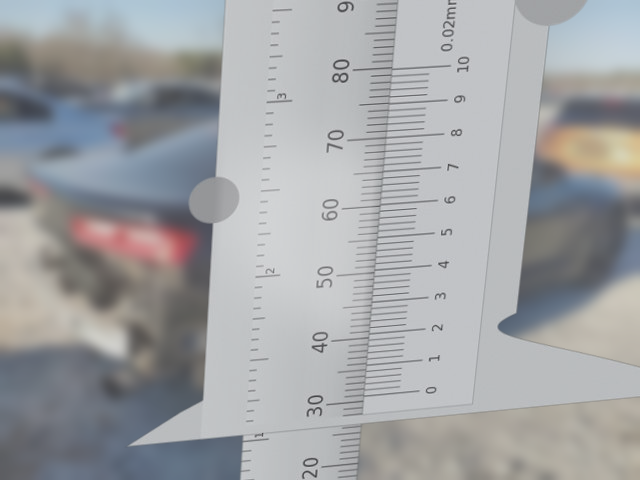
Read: 30.8,mm
